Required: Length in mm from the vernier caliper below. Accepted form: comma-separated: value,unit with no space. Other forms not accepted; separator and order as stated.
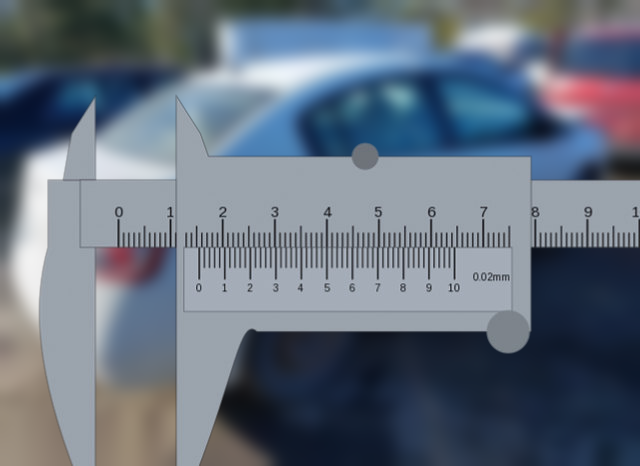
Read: 15.5,mm
